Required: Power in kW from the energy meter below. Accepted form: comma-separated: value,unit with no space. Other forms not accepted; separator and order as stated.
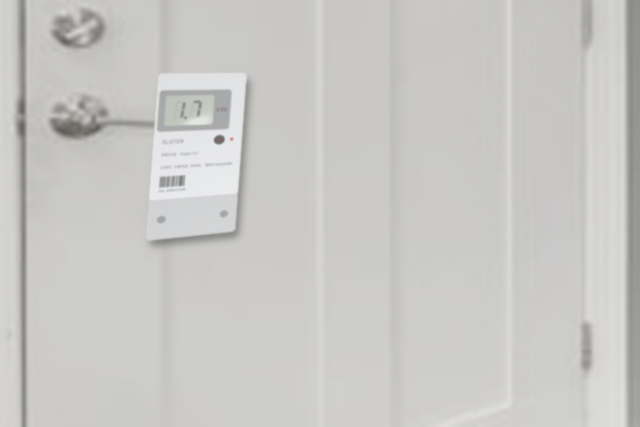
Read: 1.7,kW
